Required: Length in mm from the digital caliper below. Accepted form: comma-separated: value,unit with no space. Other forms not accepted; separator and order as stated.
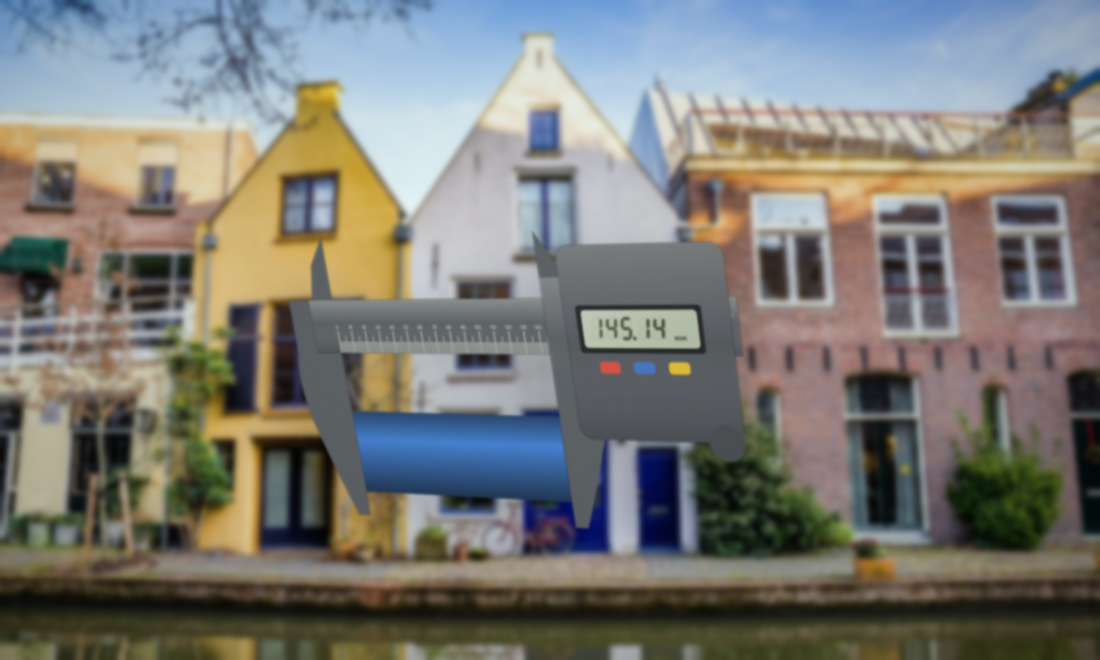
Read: 145.14,mm
